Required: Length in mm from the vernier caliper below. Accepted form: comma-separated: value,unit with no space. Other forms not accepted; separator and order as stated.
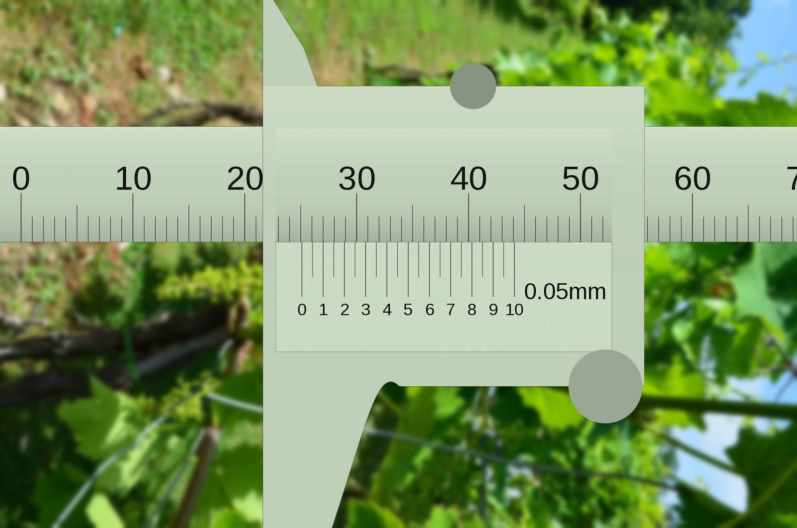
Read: 25.1,mm
